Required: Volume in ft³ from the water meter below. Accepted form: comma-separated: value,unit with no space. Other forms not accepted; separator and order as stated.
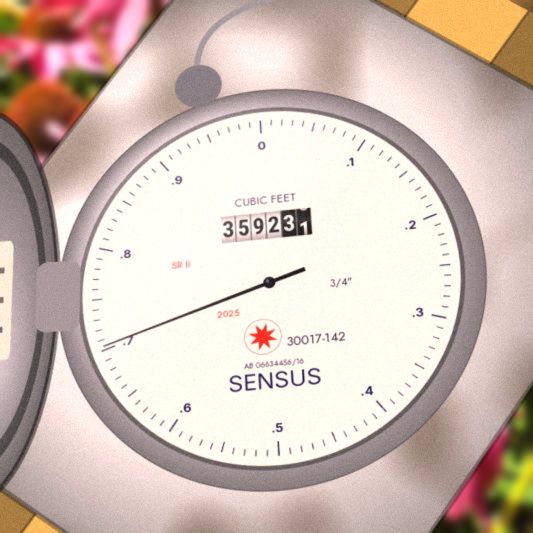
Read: 359230.70,ft³
